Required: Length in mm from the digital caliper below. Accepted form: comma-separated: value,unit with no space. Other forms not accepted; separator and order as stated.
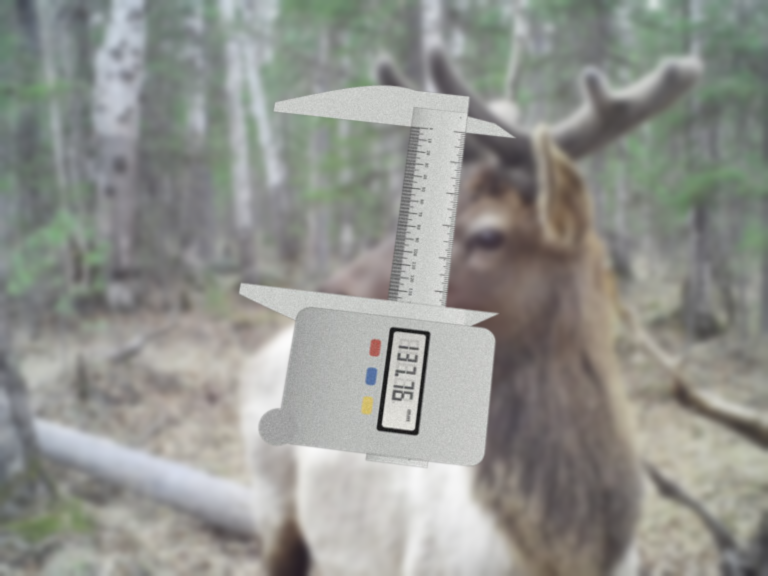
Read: 137.76,mm
